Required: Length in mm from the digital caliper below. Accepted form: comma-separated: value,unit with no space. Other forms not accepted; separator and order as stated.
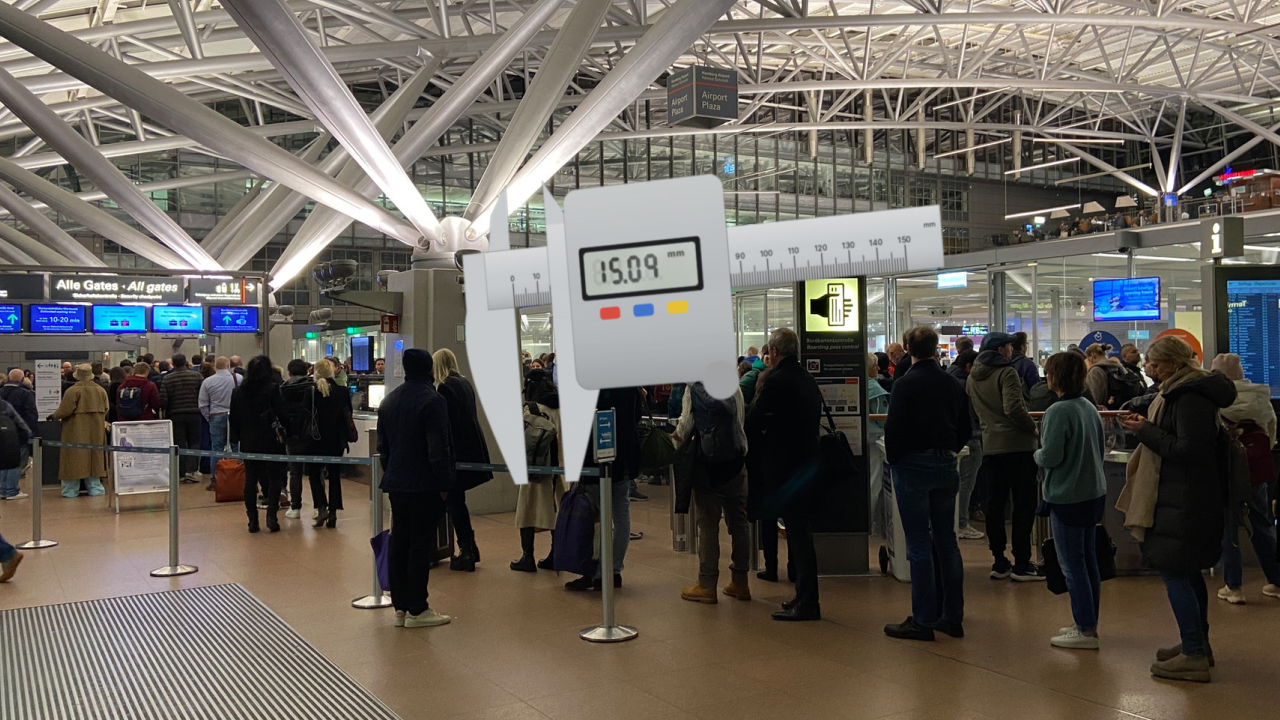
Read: 15.09,mm
